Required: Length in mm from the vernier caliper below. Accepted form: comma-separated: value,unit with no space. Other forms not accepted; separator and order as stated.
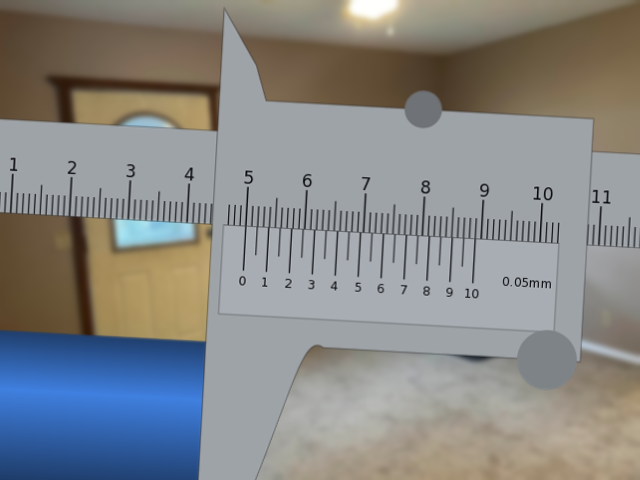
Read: 50.0,mm
